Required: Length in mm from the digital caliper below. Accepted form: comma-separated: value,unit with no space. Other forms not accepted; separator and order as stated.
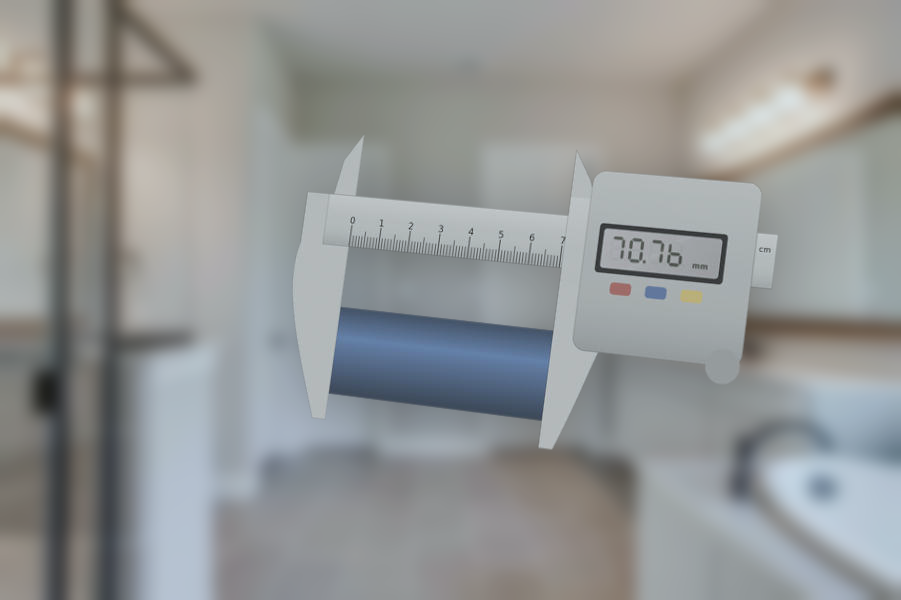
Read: 70.76,mm
